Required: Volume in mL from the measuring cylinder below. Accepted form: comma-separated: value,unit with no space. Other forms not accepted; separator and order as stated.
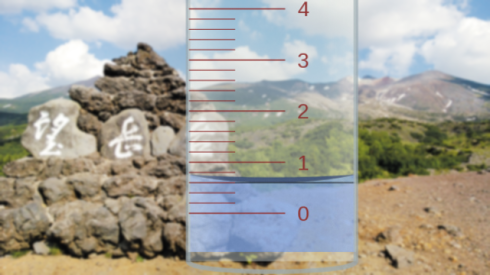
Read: 0.6,mL
